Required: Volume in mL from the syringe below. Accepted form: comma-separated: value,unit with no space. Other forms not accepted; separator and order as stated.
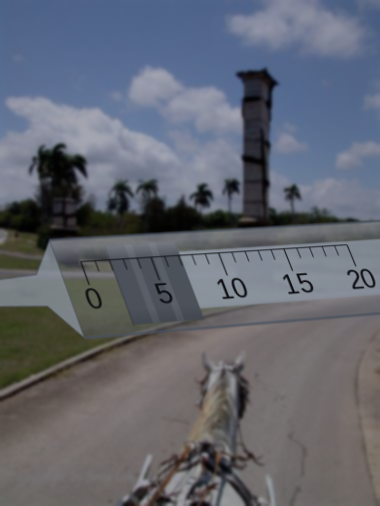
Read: 2,mL
